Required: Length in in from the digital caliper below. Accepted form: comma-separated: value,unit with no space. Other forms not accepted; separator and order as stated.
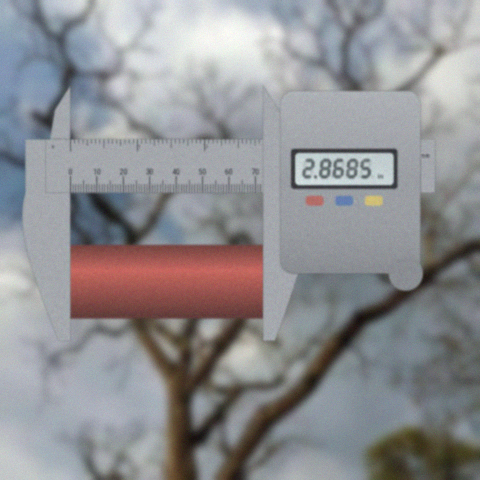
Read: 2.8685,in
